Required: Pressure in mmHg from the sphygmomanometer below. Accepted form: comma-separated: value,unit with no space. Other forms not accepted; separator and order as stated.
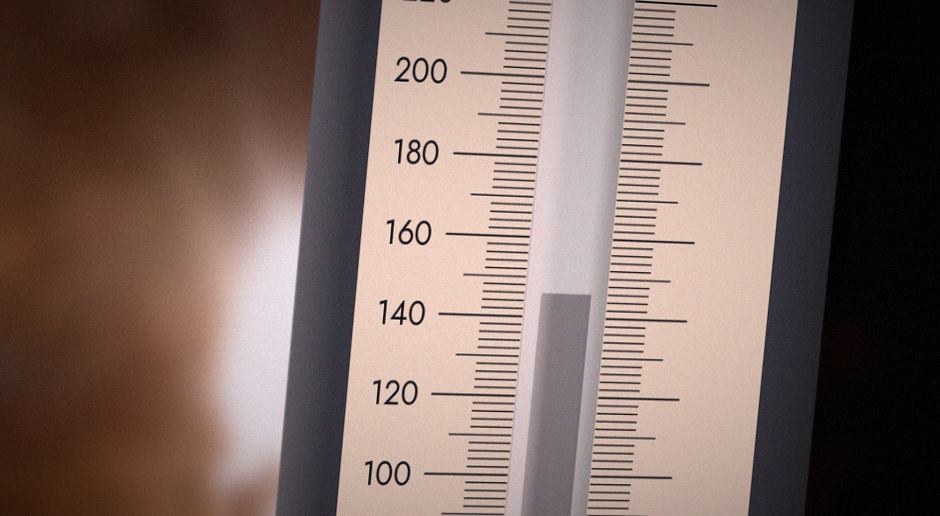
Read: 146,mmHg
